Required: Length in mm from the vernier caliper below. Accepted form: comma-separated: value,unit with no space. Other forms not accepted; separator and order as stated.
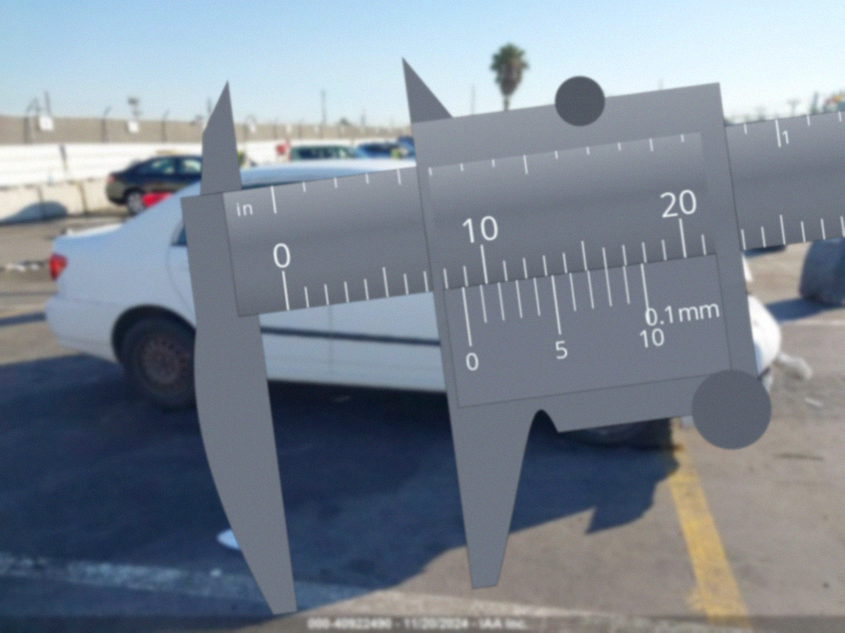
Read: 8.8,mm
